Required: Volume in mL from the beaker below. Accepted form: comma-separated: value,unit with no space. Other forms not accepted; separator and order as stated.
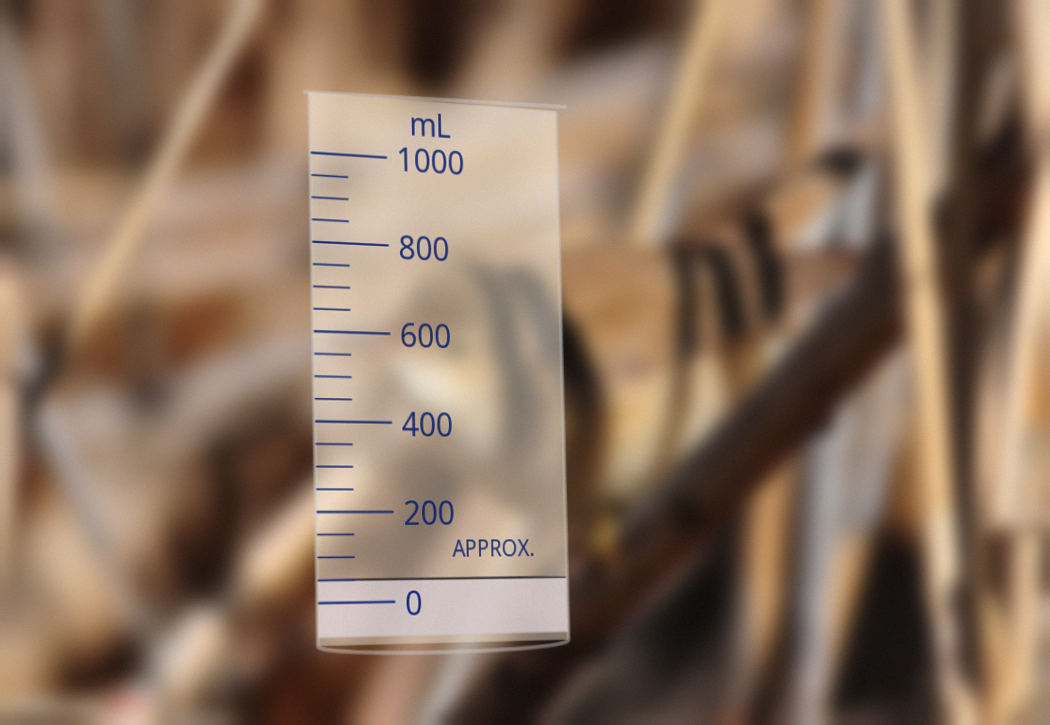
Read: 50,mL
